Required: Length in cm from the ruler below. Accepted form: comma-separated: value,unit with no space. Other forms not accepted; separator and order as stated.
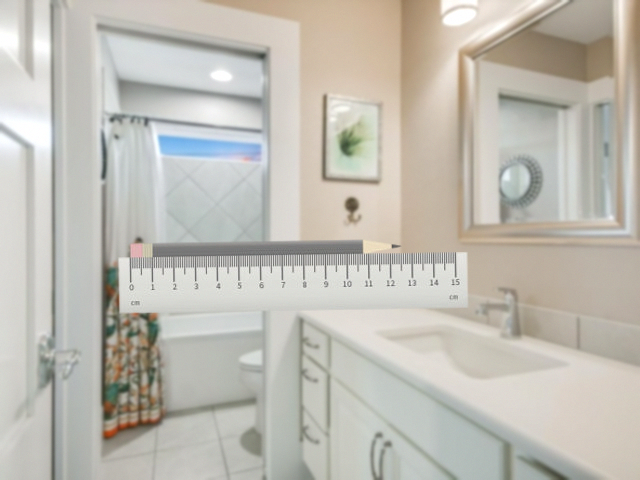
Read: 12.5,cm
